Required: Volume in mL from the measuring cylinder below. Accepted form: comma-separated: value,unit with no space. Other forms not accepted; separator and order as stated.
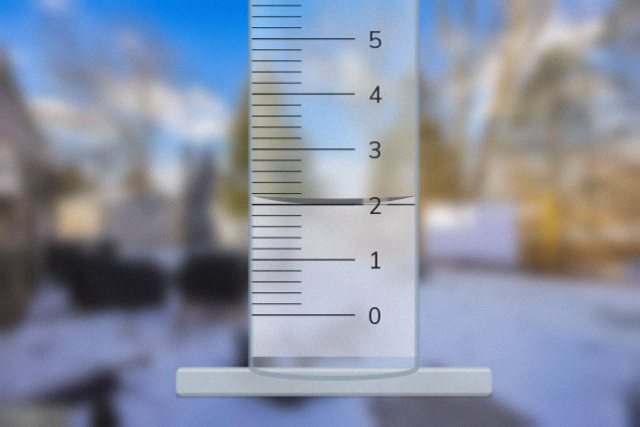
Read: 2,mL
